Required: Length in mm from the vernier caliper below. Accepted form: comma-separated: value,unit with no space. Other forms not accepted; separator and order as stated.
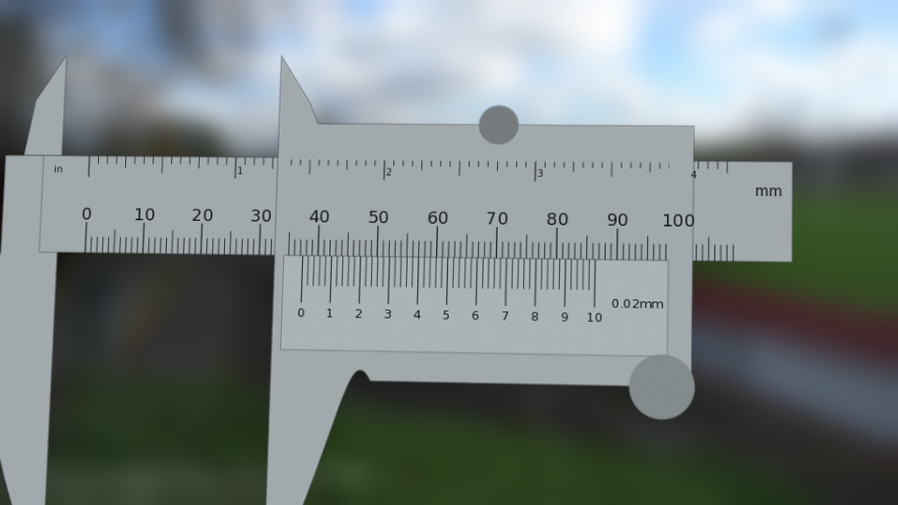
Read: 37.4,mm
